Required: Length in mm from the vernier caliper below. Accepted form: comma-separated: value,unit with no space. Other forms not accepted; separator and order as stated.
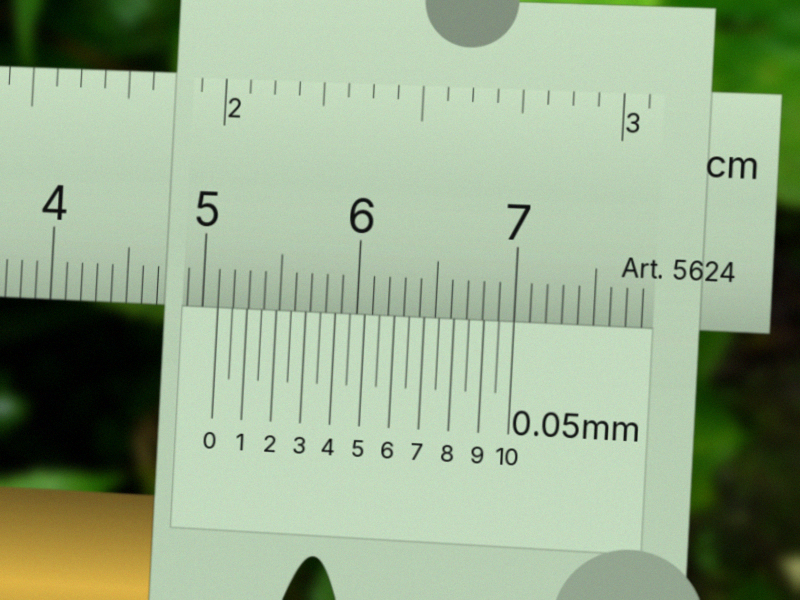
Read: 51.0,mm
